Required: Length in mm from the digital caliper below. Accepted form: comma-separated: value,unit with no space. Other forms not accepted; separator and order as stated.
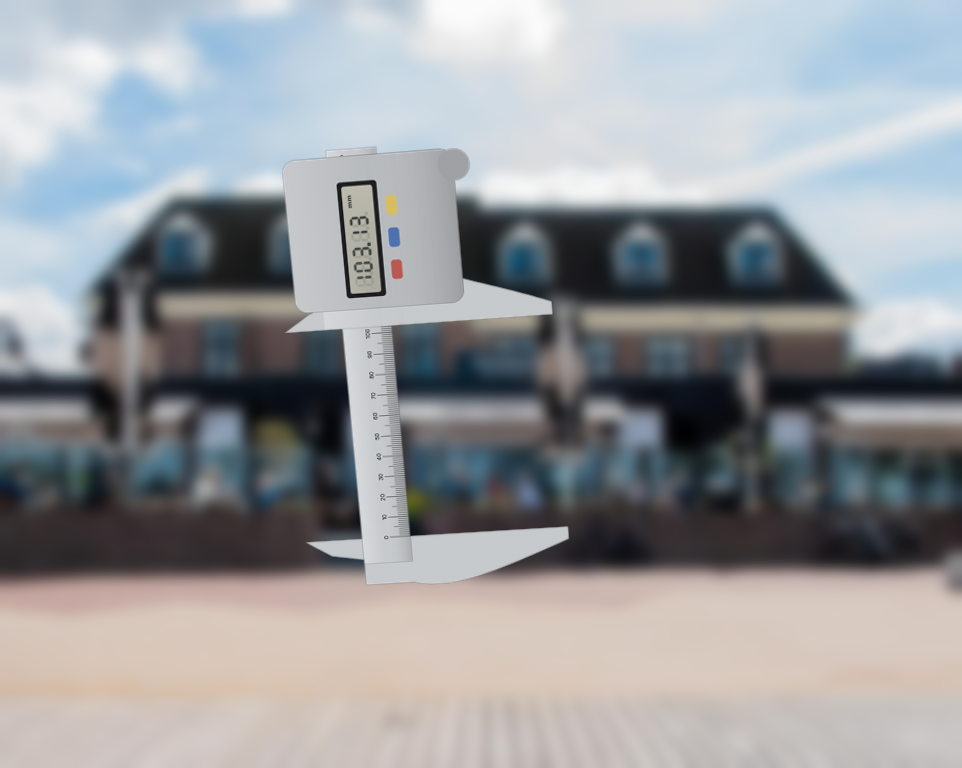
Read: 103.13,mm
